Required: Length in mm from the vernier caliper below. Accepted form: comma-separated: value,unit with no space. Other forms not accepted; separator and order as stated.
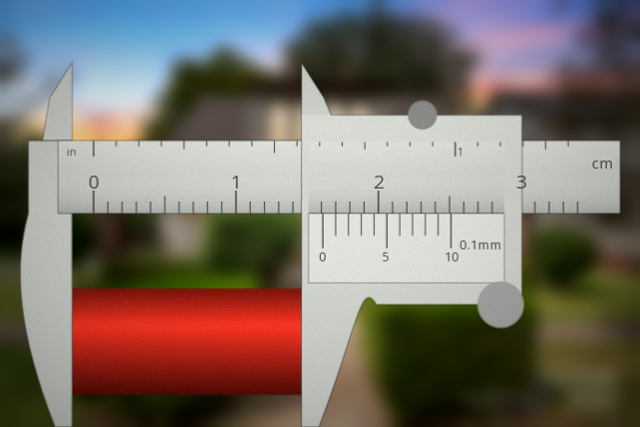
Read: 16.1,mm
